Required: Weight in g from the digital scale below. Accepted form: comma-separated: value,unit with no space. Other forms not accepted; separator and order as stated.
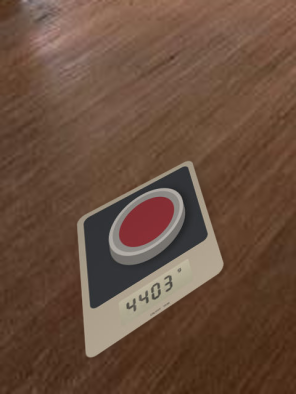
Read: 4403,g
